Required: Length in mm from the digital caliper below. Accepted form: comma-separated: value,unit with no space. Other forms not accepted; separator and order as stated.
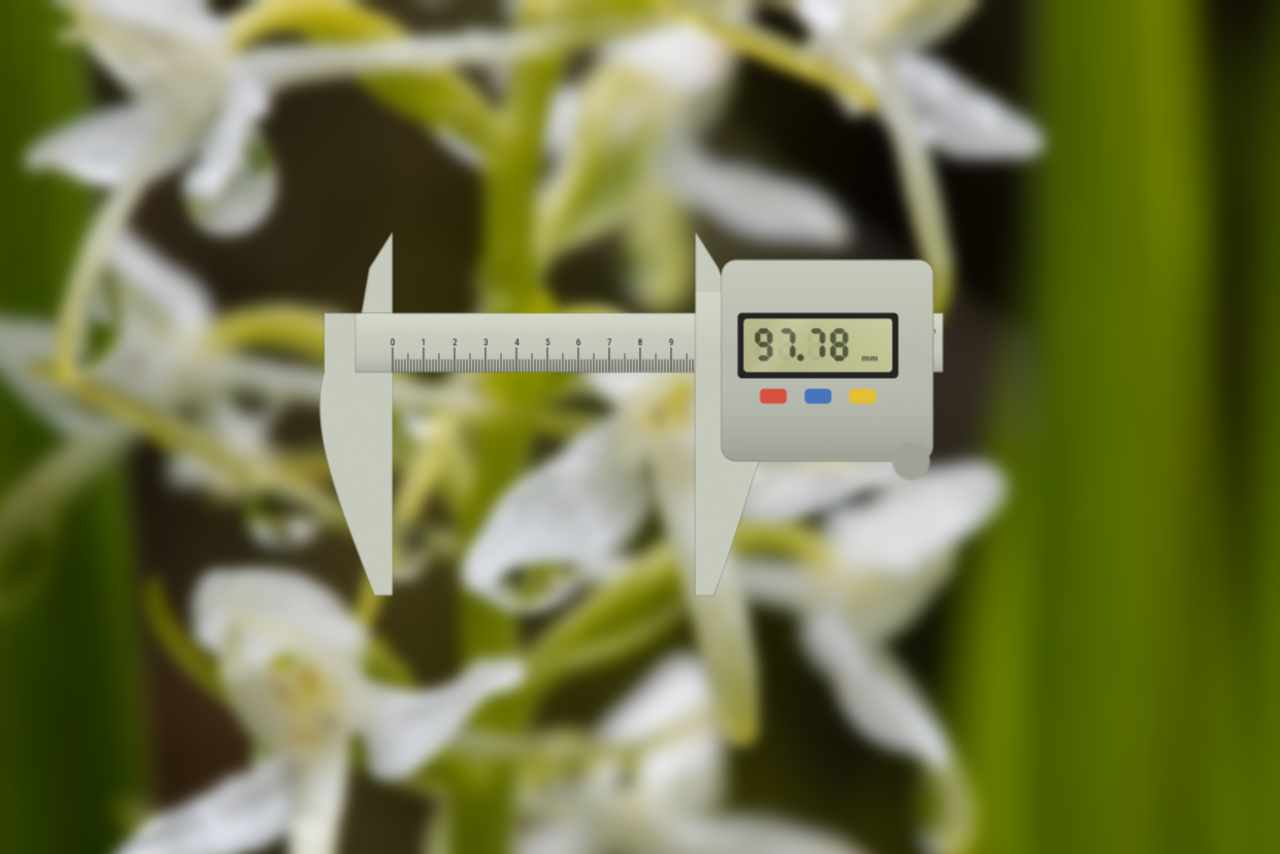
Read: 97.78,mm
